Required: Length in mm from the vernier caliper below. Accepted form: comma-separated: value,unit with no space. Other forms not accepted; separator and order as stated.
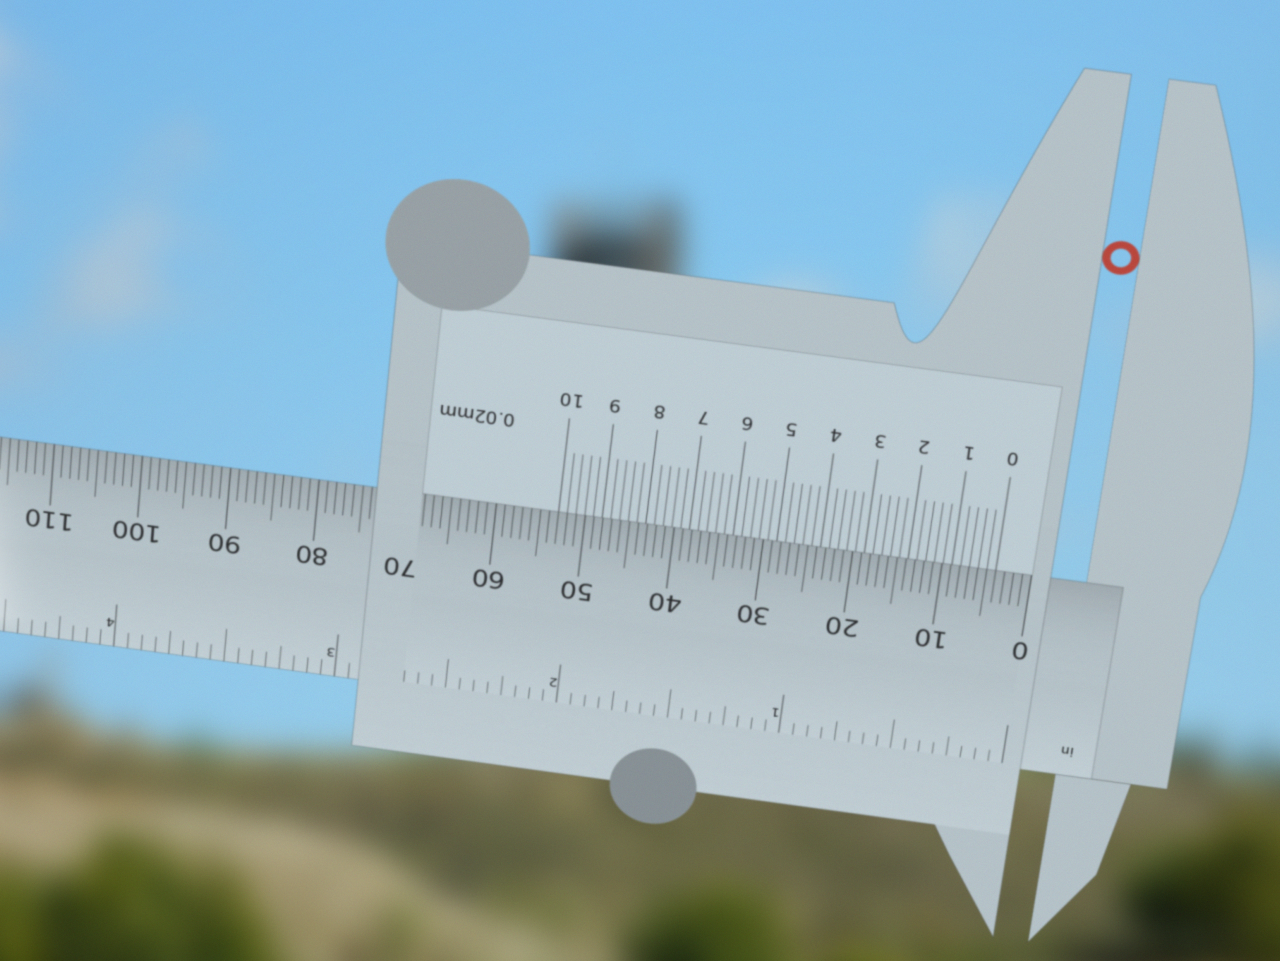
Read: 4.0,mm
